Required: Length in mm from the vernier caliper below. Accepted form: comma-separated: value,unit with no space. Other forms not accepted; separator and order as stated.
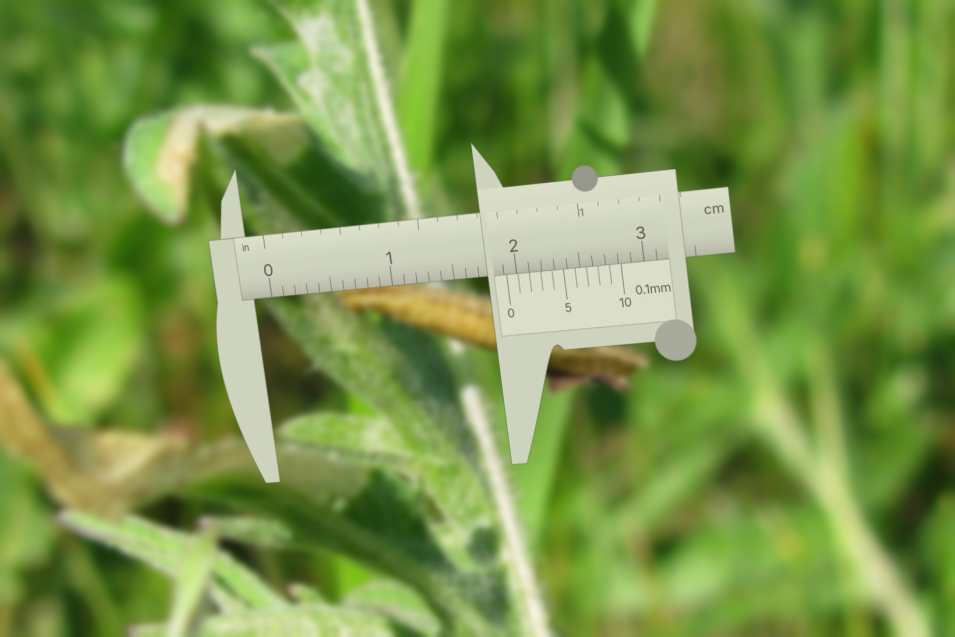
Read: 19.2,mm
